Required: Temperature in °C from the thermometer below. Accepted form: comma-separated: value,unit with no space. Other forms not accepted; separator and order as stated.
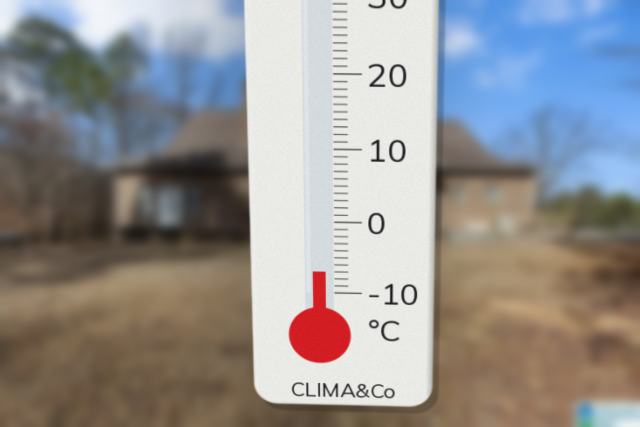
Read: -7,°C
